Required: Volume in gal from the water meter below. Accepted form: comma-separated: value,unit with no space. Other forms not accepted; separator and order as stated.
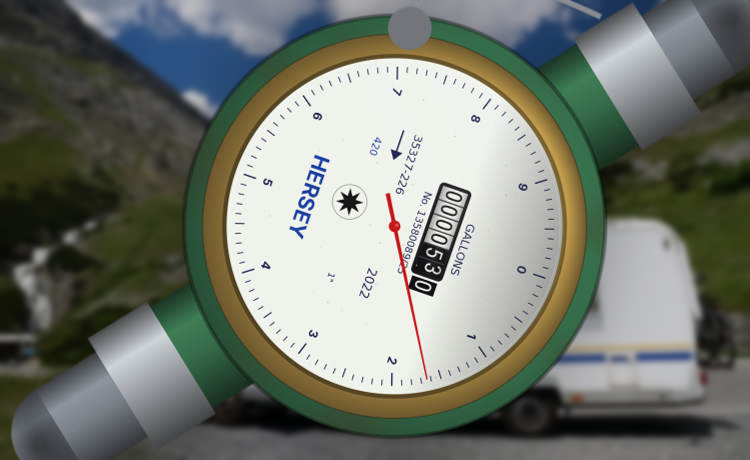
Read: 531.6,gal
